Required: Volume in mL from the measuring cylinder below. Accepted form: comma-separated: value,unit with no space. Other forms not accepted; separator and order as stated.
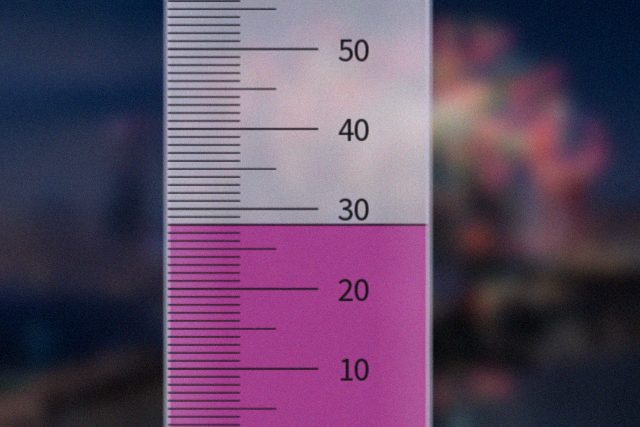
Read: 28,mL
